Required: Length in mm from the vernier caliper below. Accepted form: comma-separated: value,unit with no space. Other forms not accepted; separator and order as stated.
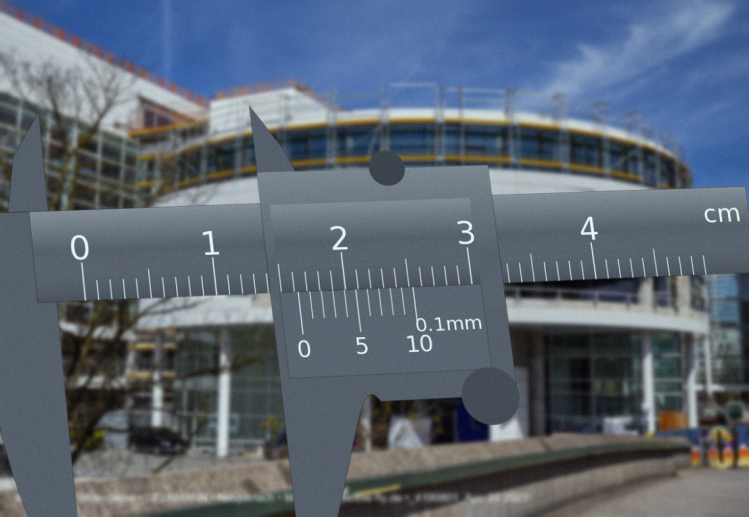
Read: 16.3,mm
